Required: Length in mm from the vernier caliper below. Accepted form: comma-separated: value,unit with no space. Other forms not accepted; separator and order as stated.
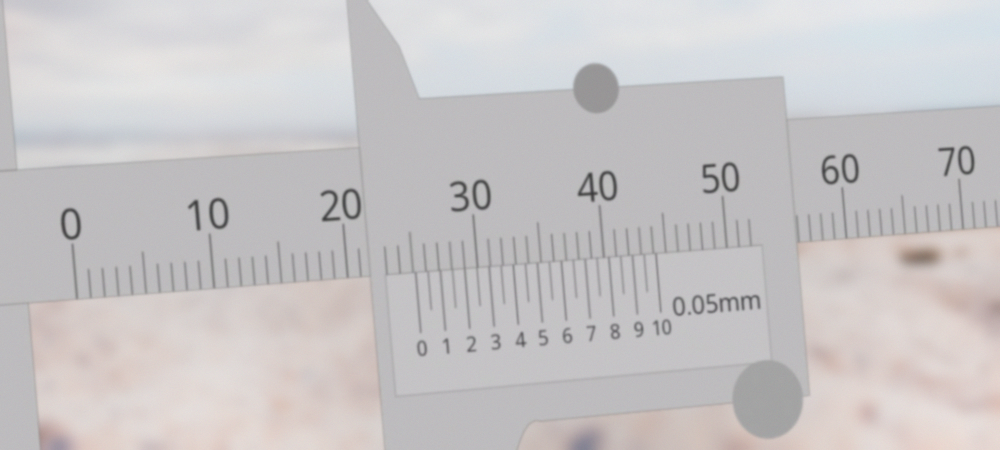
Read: 25.2,mm
